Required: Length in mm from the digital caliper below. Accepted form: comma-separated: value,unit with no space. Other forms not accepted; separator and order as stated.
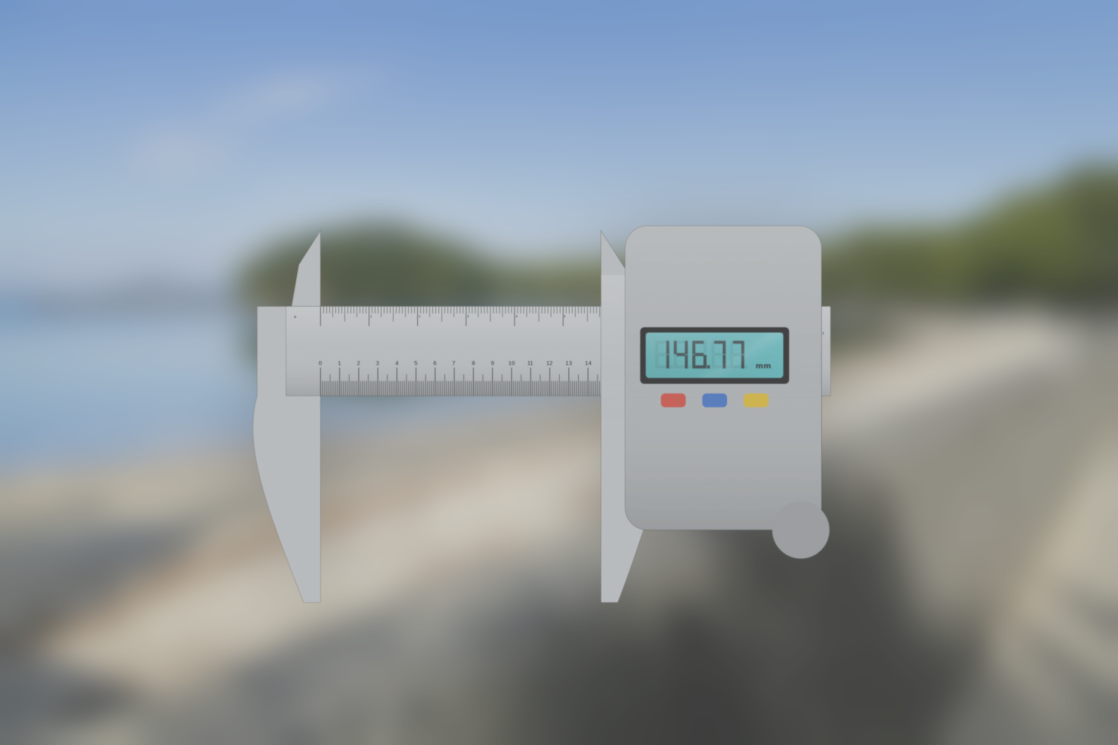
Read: 146.77,mm
